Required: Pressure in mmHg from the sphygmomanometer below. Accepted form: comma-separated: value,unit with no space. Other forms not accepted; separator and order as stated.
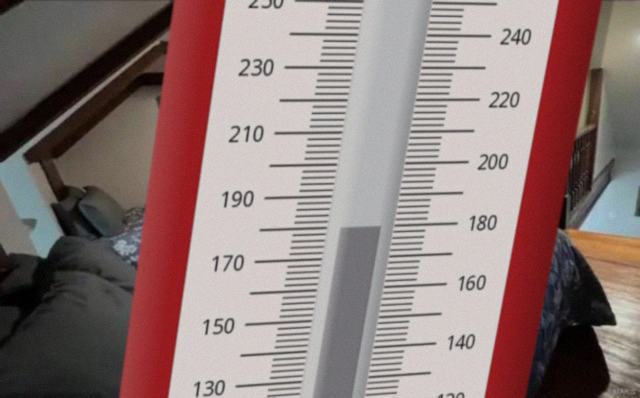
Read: 180,mmHg
